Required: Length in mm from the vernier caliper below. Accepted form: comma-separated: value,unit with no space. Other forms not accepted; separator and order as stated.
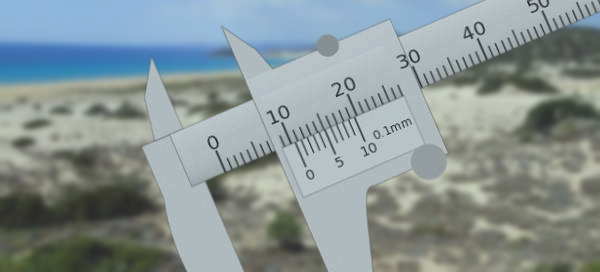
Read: 10.6,mm
